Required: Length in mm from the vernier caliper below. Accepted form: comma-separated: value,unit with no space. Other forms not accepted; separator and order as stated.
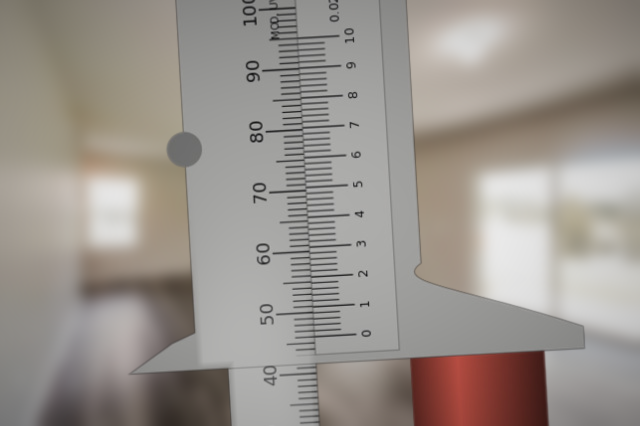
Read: 46.0,mm
